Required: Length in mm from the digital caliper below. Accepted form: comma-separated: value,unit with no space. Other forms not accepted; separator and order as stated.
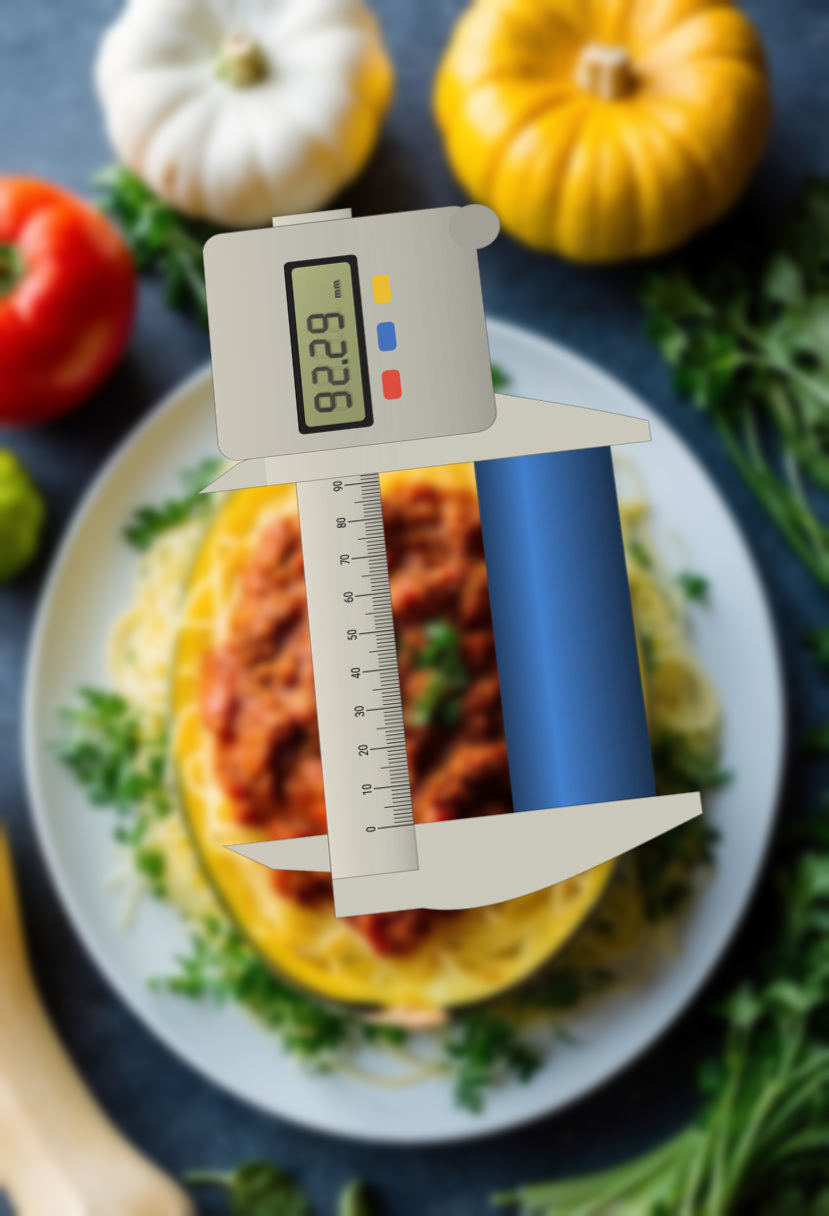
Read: 92.29,mm
